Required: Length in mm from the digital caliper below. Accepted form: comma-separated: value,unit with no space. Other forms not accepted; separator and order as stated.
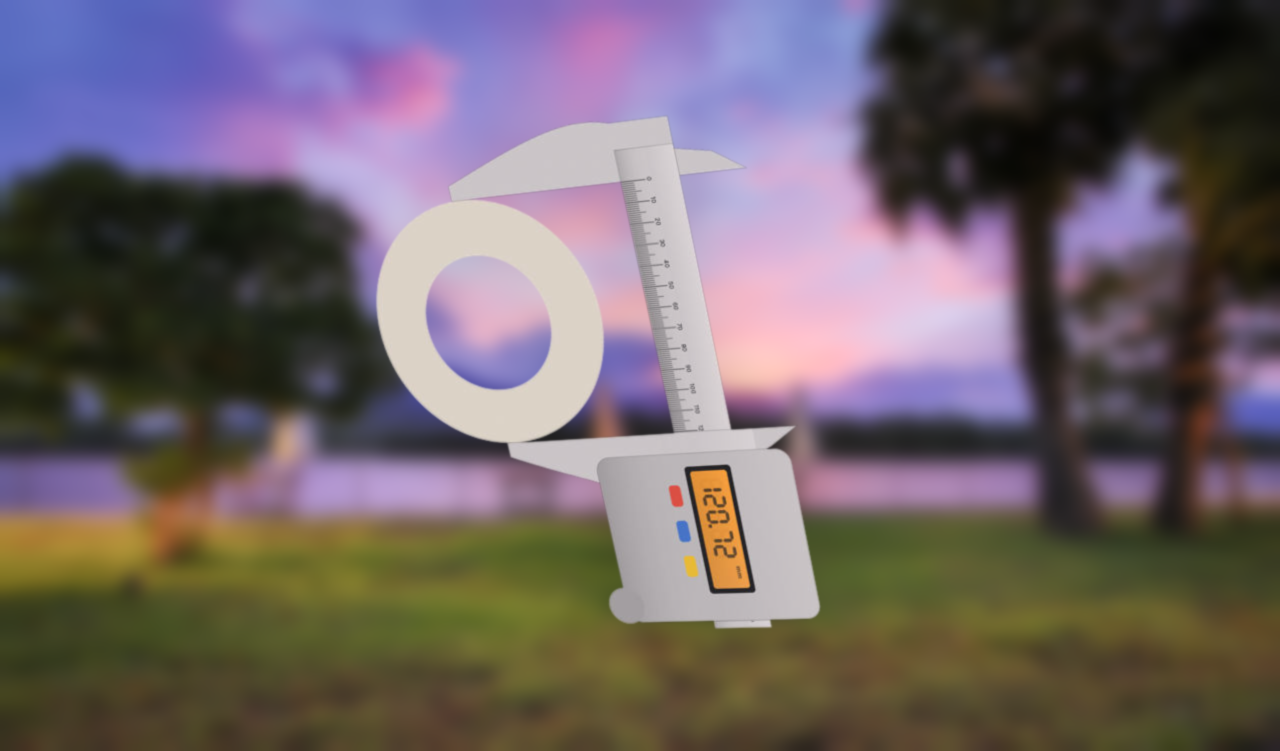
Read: 120.72,mm
